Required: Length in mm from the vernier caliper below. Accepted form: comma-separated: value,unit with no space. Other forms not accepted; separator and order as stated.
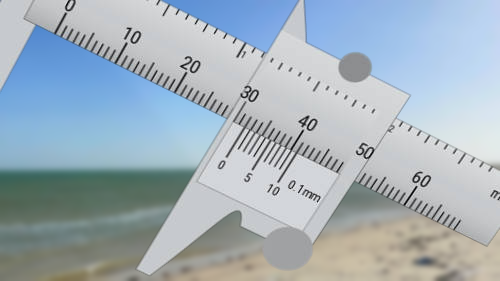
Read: 32.0,mm
